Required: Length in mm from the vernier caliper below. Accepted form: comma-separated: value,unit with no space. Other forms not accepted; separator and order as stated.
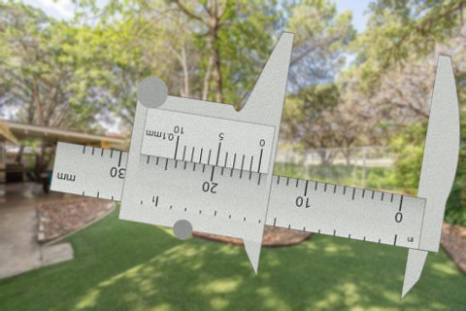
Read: 15.2,mm
